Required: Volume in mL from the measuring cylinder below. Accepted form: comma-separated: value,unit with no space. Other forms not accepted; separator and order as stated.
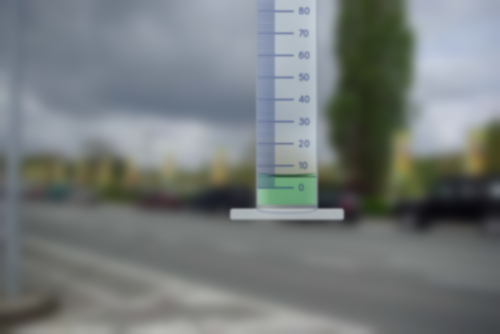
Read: 5,mL
